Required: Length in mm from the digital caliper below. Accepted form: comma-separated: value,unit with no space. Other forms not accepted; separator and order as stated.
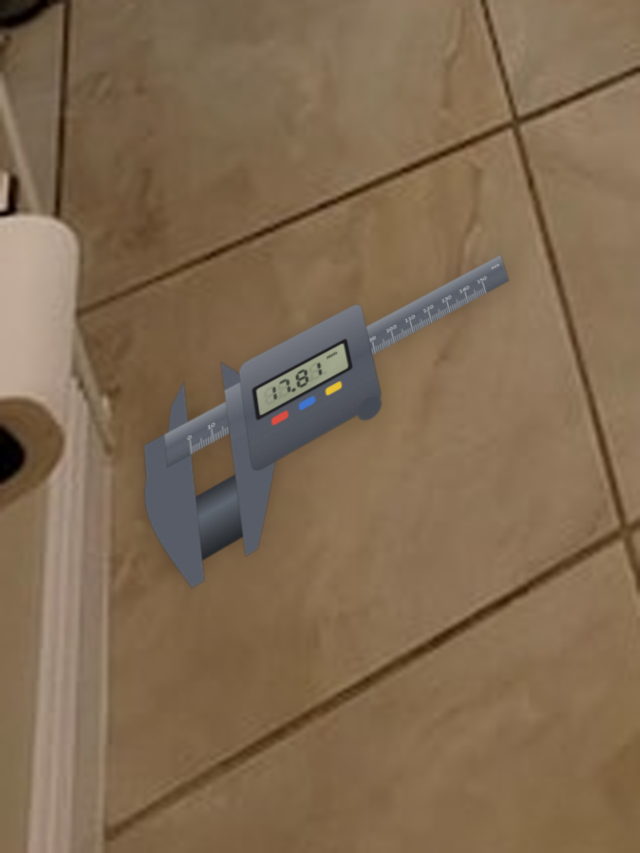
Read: 17.81,mm
